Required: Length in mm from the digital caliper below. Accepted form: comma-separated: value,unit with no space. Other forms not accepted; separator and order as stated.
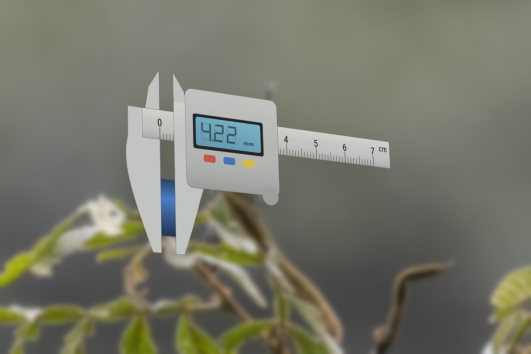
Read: 4.22,mm
